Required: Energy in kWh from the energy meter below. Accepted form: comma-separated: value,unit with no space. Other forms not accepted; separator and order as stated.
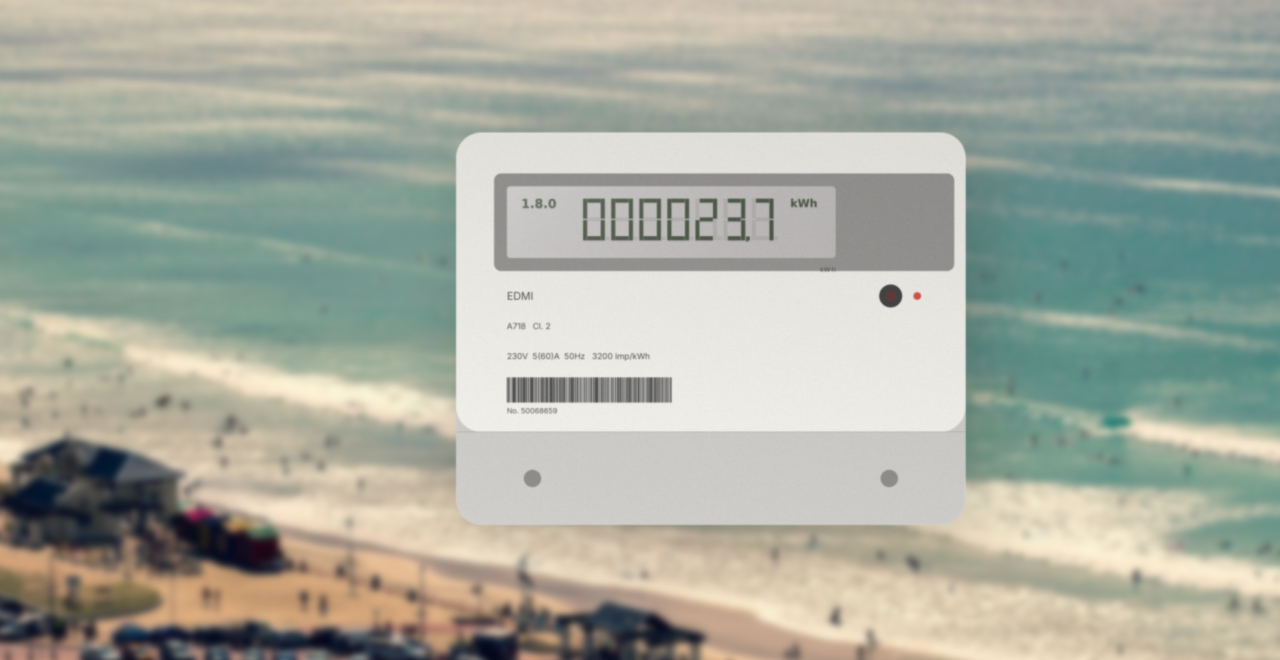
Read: 23.7,kWh
